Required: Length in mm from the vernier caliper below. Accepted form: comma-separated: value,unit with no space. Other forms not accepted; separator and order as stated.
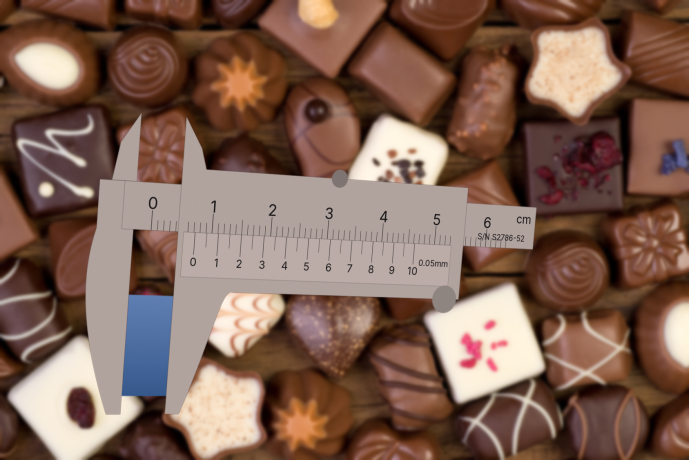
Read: 7.2,mm
